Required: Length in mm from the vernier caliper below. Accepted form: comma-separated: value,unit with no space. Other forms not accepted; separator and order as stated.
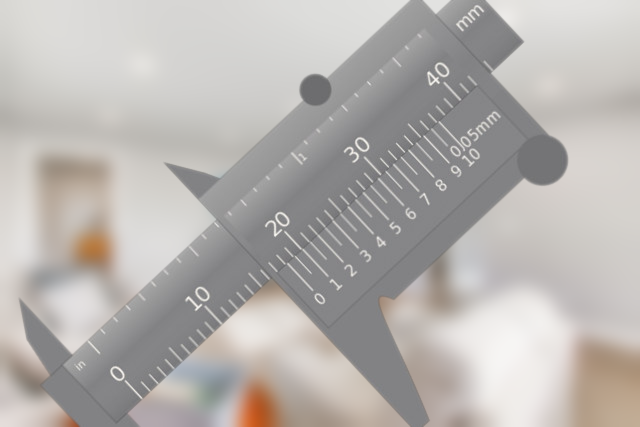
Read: 18.2,mm
